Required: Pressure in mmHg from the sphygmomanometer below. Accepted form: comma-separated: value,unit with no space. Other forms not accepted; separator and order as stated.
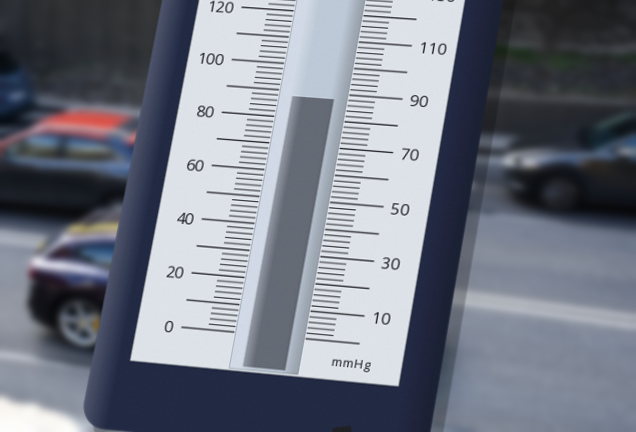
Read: 88,mmHg
